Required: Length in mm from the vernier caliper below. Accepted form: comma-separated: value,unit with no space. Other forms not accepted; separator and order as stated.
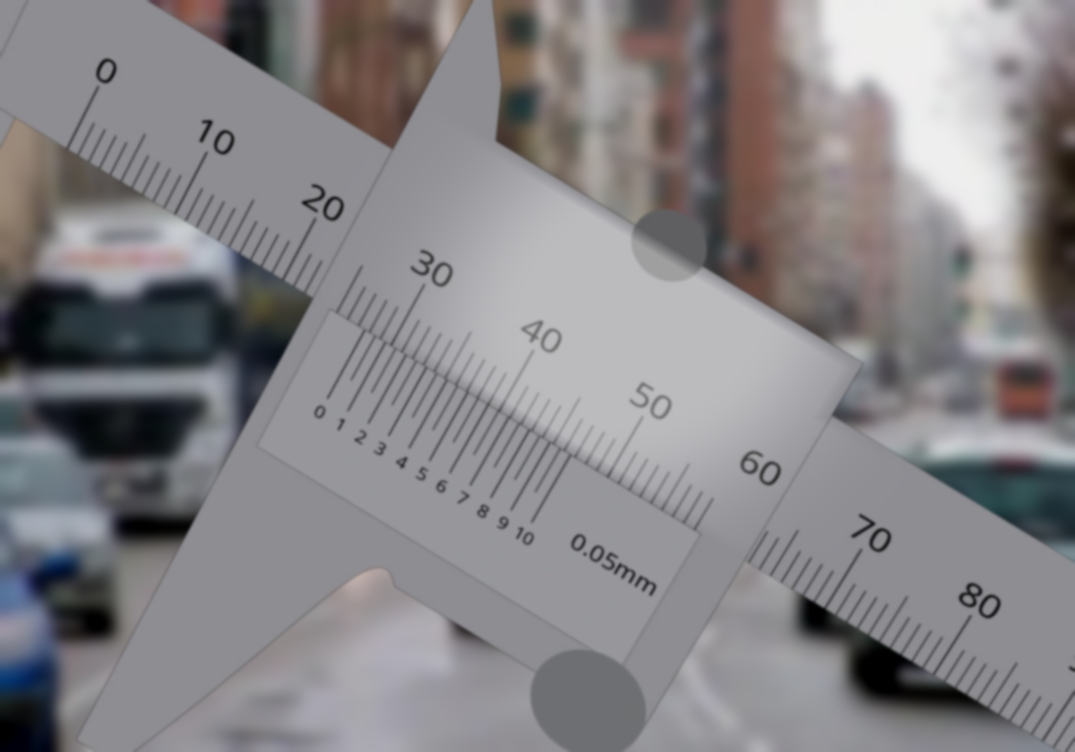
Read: 27.6,mm
